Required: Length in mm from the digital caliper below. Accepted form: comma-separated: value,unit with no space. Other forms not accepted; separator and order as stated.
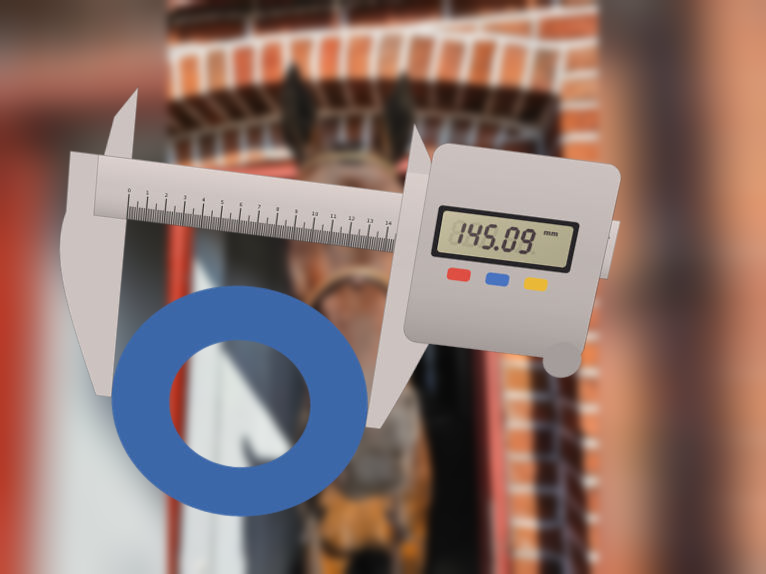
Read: 145.09,mm
